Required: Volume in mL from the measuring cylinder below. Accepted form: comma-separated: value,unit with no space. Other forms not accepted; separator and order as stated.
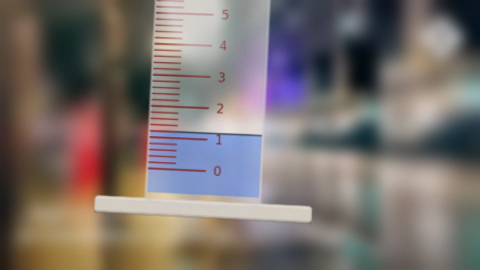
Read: 1.2,mL
